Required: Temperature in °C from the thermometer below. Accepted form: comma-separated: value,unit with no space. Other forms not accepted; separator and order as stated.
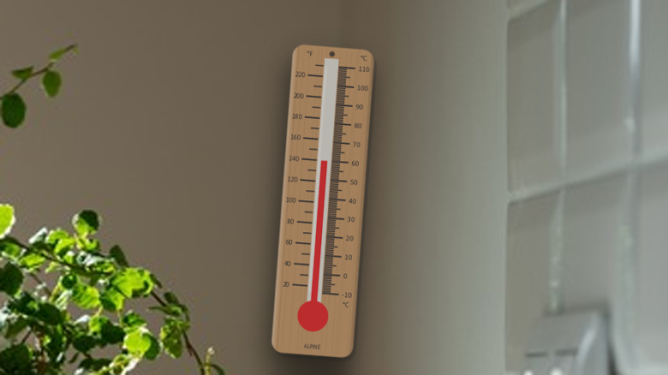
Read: 60,°C
